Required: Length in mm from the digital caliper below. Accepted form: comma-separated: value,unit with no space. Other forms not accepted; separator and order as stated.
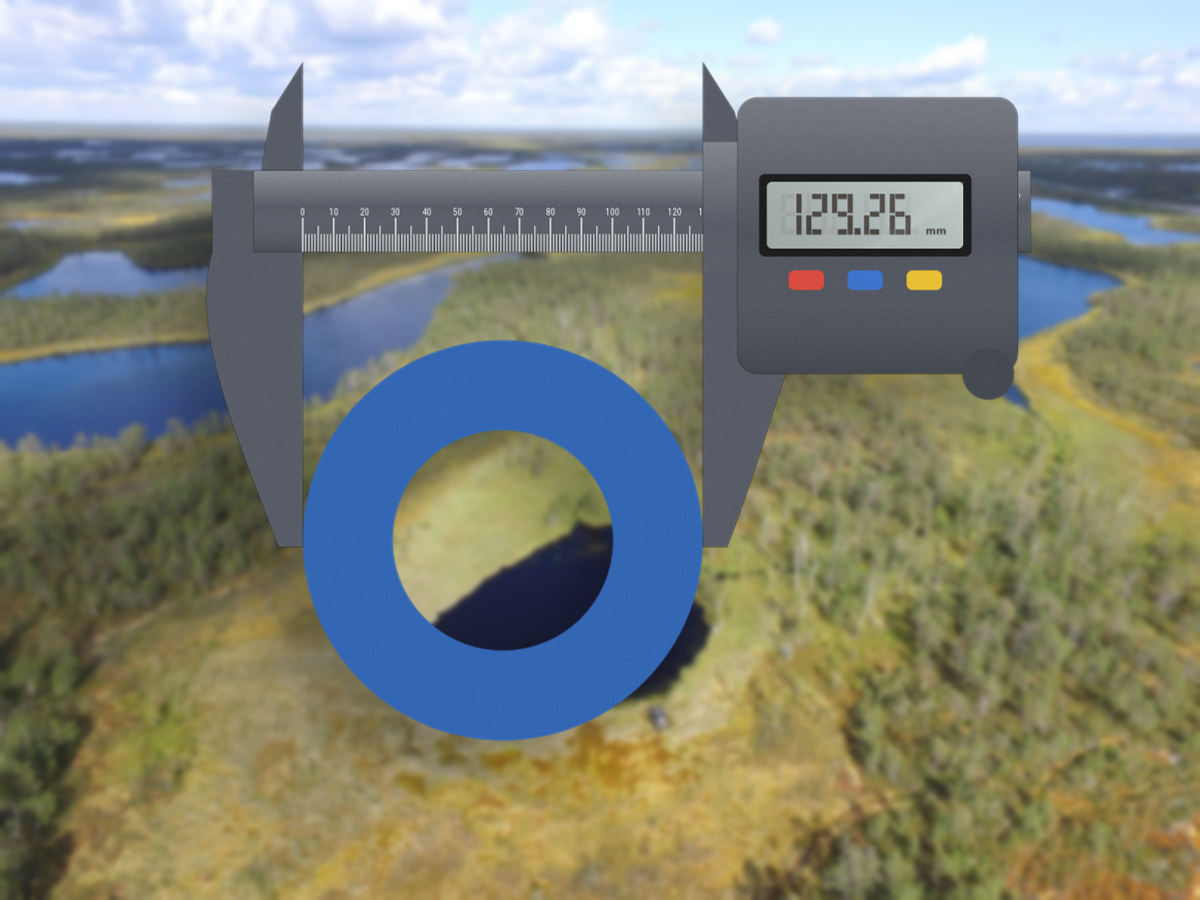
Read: 129.26,mm
